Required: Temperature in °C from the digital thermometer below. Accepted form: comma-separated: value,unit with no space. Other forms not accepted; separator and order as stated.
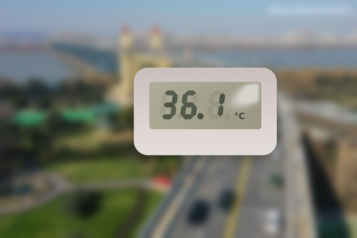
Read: 36.1,°C
